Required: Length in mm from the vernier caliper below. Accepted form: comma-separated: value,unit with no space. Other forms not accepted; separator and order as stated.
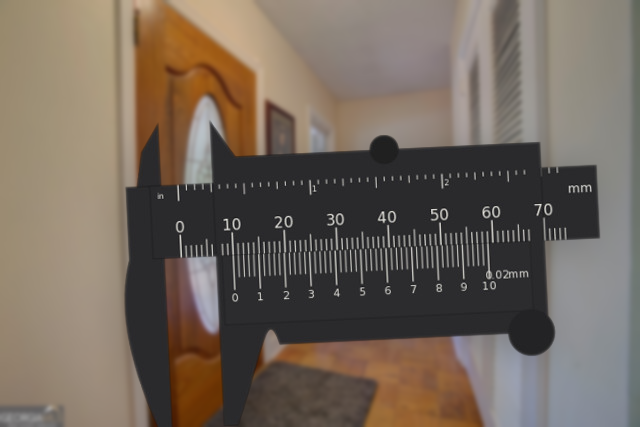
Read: 10.0,mm
